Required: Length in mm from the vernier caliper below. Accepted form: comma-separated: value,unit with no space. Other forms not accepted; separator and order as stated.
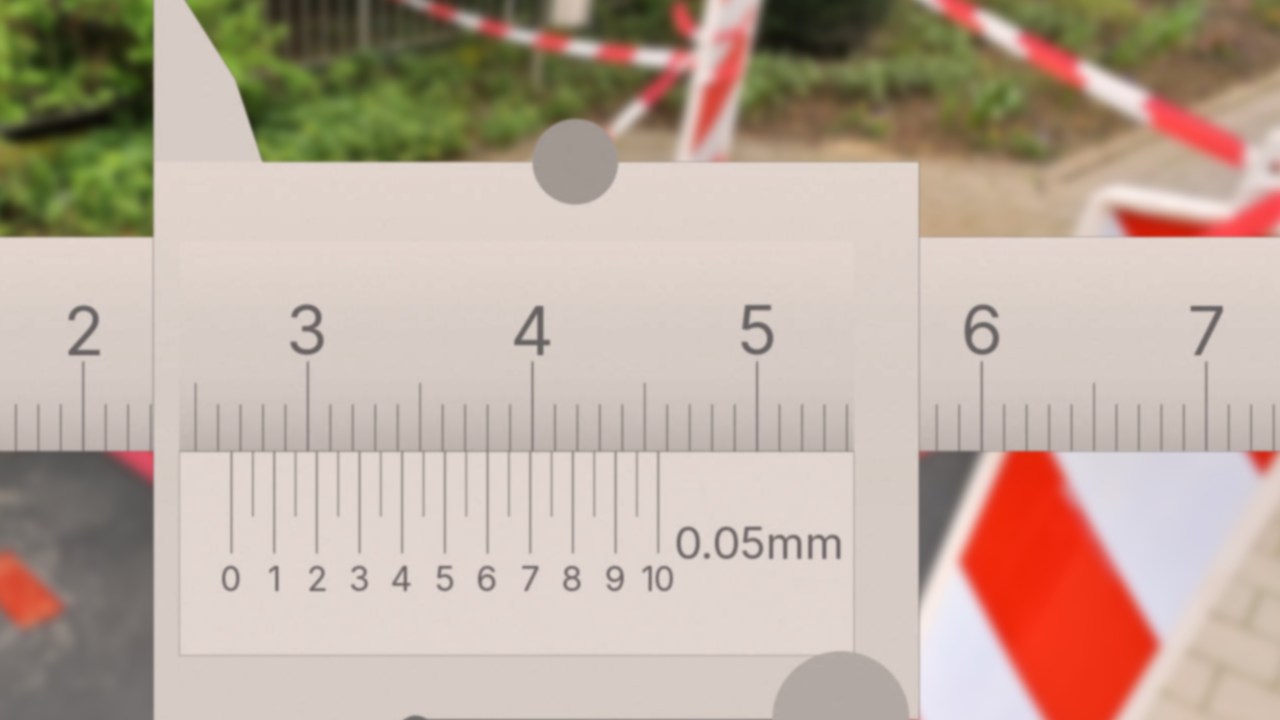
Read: 26.6,mm
